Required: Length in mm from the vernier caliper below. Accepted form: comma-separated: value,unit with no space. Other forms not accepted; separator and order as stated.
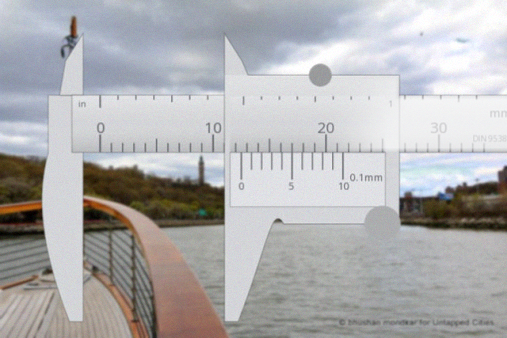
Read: 12.5,mm
